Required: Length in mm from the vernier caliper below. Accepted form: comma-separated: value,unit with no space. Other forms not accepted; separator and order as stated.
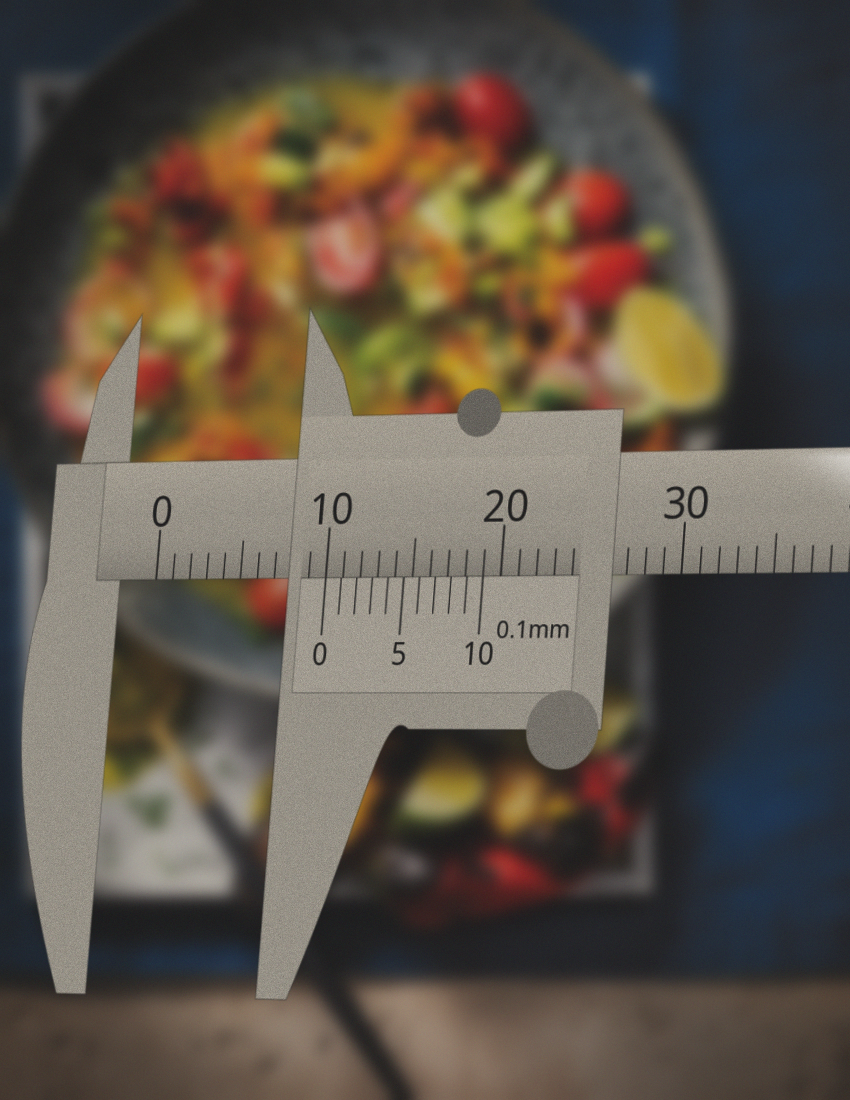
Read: 10.0,mm
